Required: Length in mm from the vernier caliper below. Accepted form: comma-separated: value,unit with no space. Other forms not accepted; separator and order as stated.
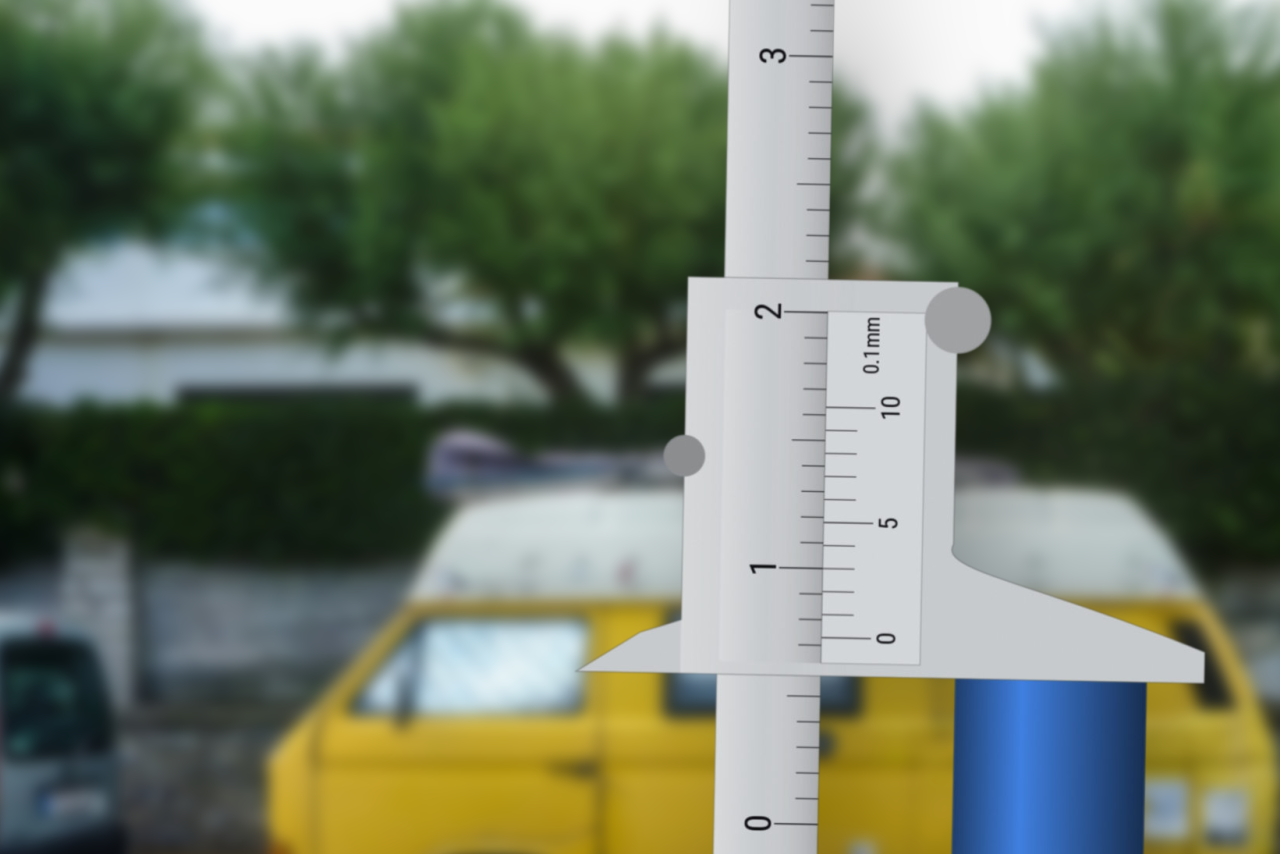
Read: 7.3,mm
